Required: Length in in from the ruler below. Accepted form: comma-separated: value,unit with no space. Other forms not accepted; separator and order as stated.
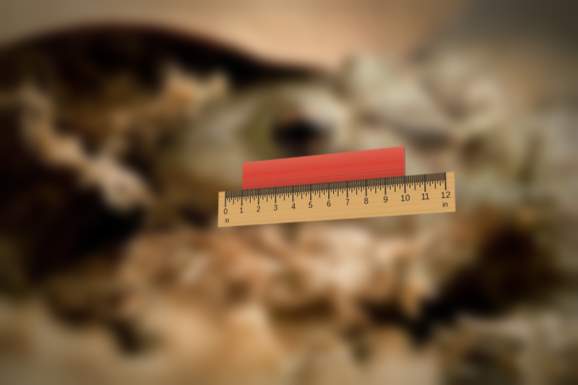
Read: 9,in
